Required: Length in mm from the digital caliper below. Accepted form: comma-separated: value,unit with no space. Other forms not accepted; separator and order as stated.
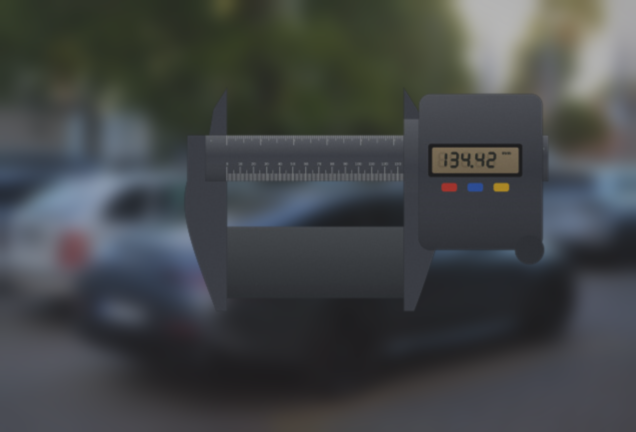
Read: 134.42,mm
